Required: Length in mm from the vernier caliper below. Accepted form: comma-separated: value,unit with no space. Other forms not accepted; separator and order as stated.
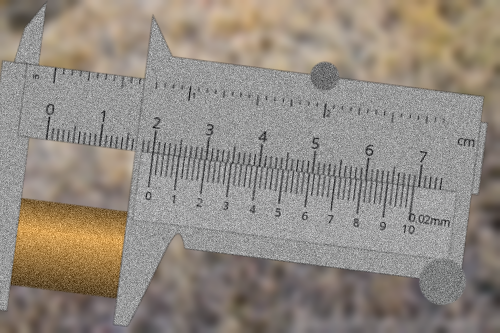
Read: 20.0,mm
